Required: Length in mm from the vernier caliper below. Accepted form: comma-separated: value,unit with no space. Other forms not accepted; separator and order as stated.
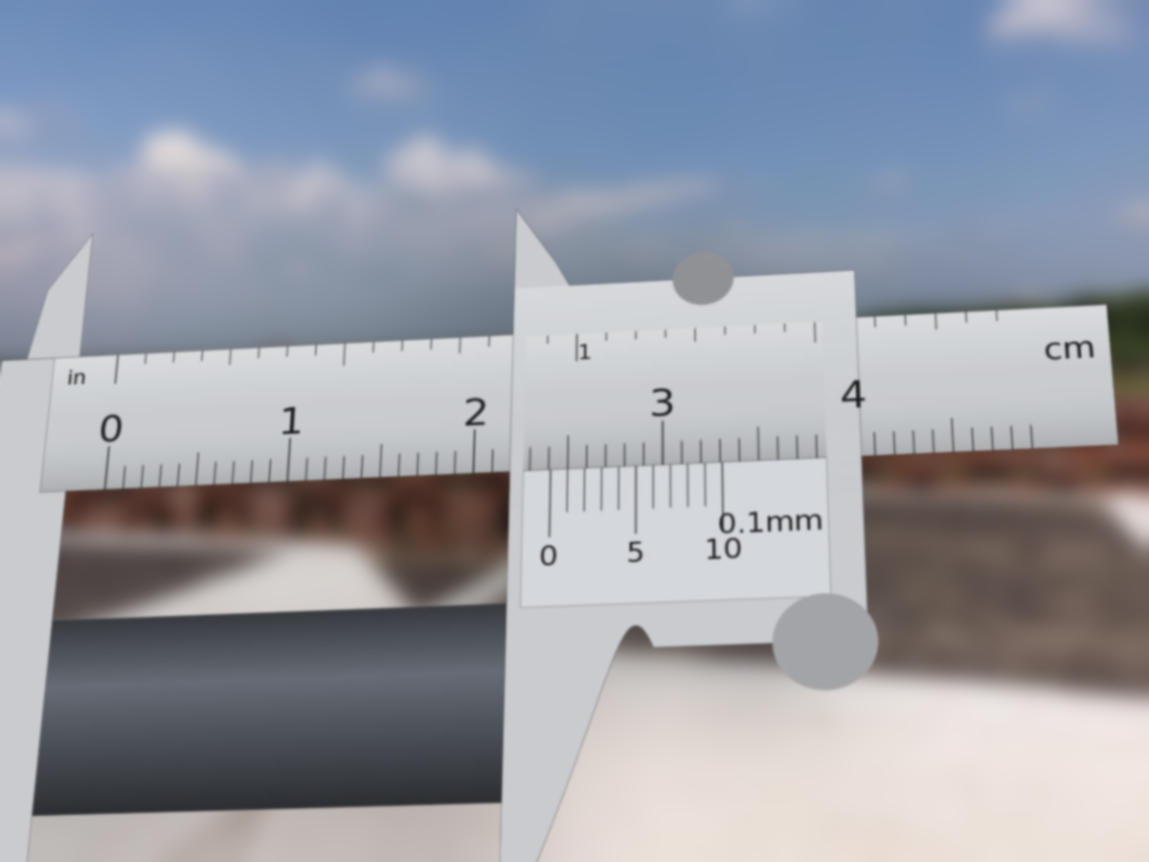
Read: 24.1,mm
